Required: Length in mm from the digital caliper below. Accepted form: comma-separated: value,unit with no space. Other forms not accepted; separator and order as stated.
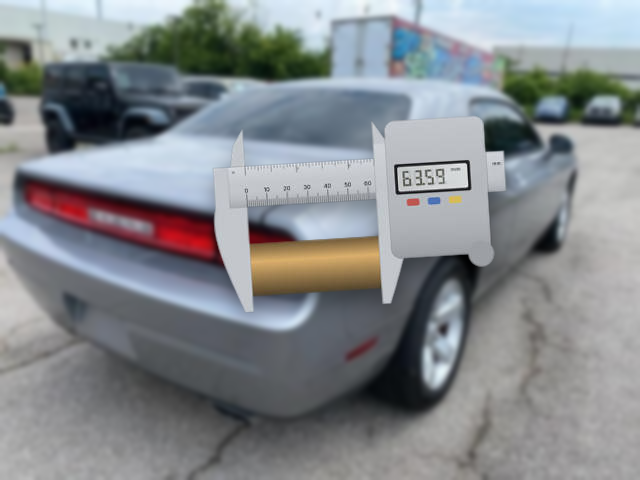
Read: 63.59,mm
